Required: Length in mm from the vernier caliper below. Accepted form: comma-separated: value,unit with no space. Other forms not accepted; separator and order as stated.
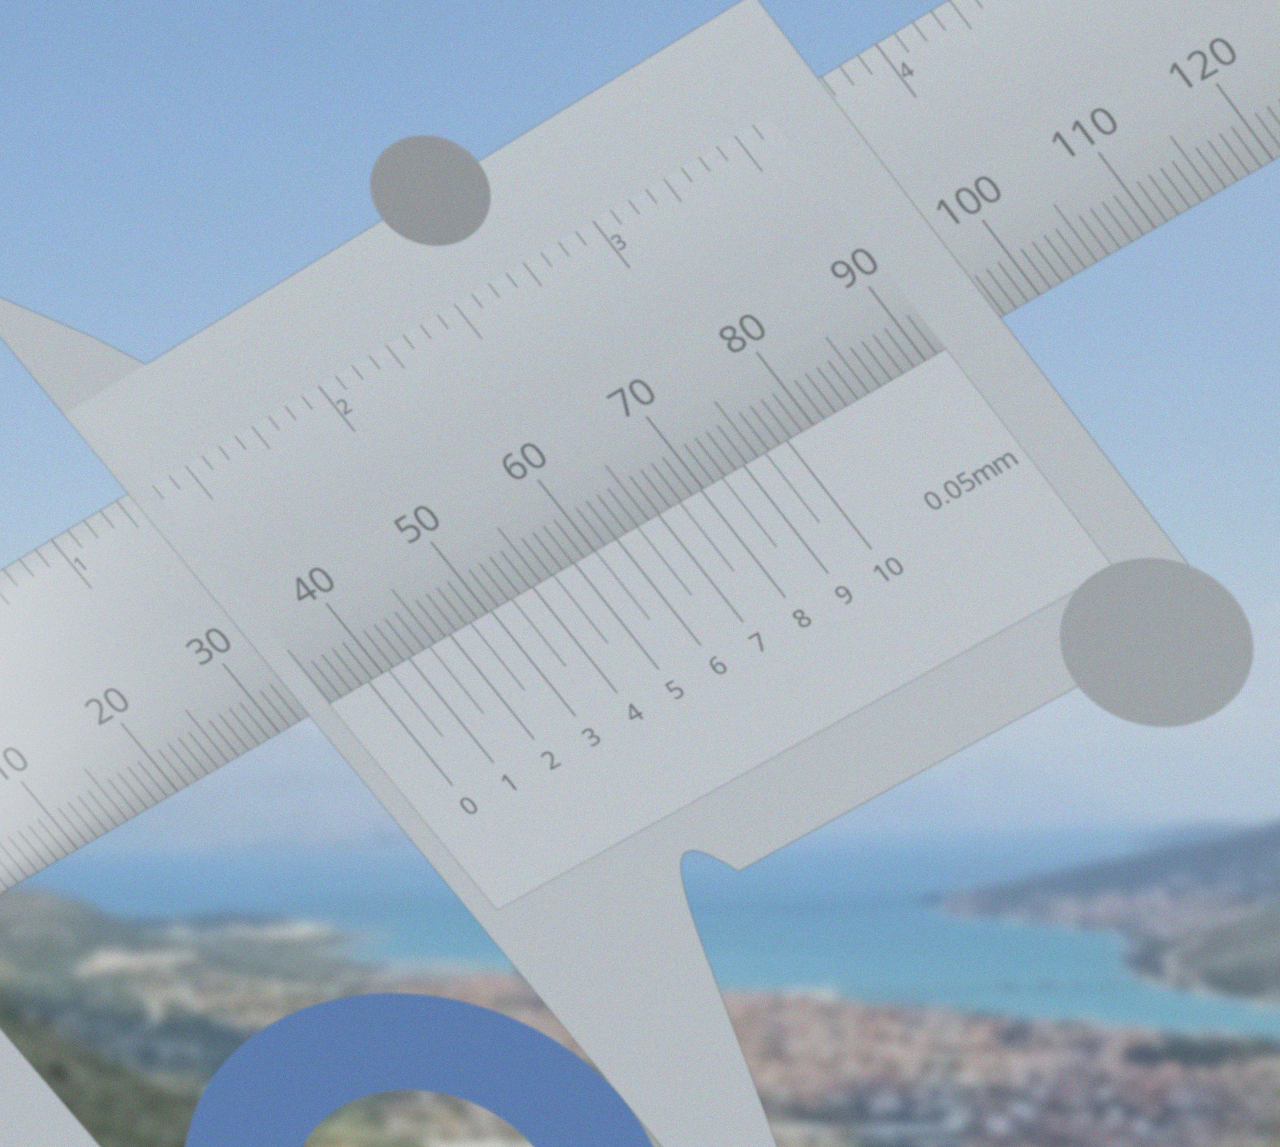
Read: 38.6,mm
